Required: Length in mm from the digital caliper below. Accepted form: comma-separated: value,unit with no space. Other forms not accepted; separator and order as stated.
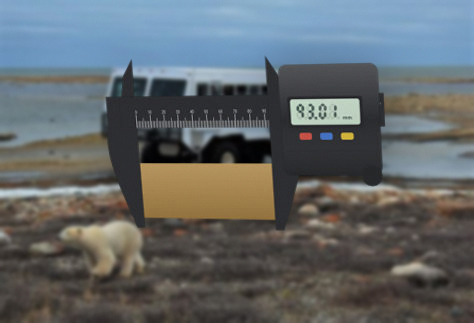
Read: 93.01,mm
